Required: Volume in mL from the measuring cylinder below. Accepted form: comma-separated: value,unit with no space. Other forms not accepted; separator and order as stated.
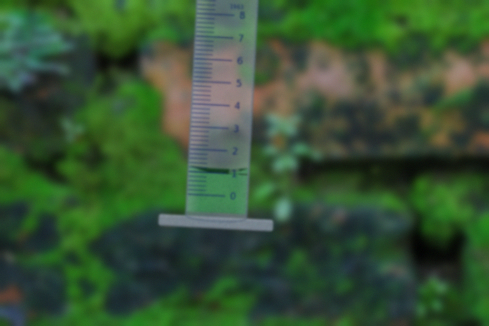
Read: 1,mL
